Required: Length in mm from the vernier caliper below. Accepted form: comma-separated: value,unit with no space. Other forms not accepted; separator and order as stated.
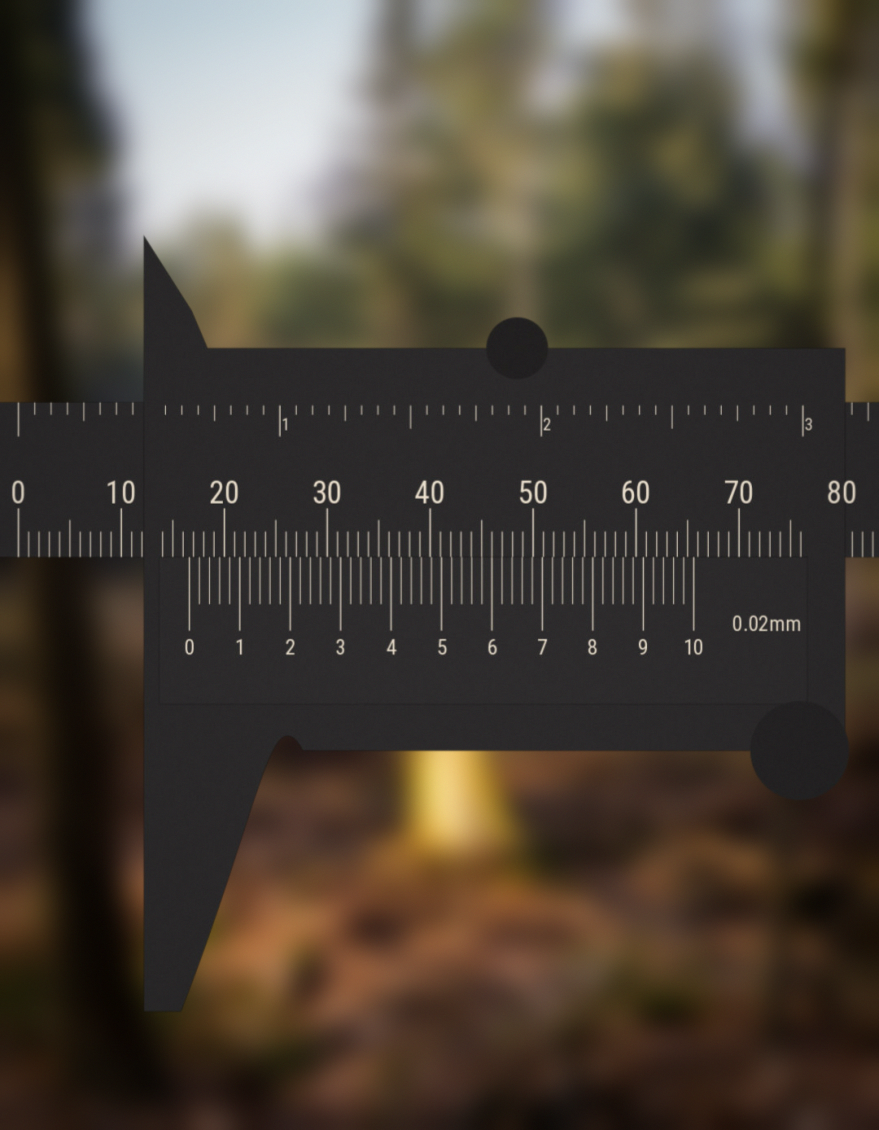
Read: 16.6,mm
